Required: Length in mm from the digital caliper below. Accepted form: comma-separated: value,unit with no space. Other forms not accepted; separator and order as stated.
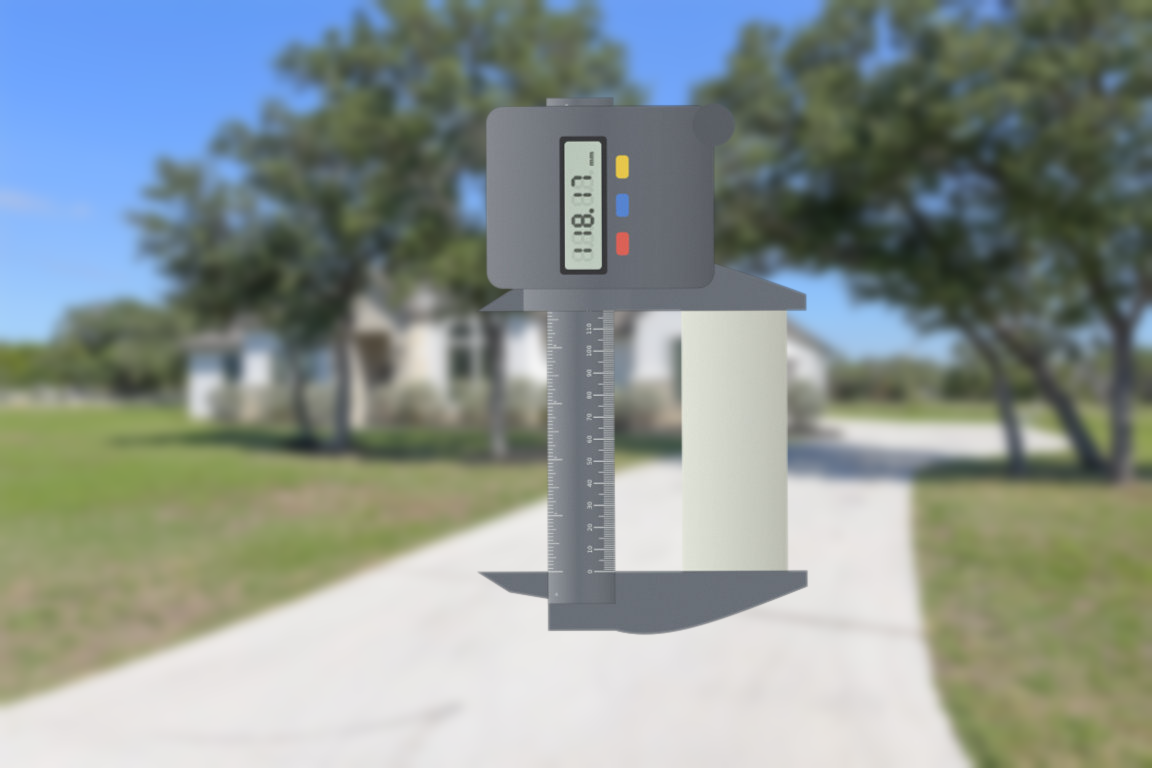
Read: 118.17,mm
